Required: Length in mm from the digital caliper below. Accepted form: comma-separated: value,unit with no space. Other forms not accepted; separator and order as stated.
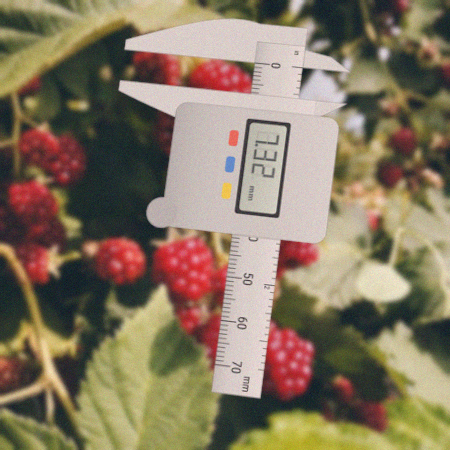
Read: 7.32,mm
